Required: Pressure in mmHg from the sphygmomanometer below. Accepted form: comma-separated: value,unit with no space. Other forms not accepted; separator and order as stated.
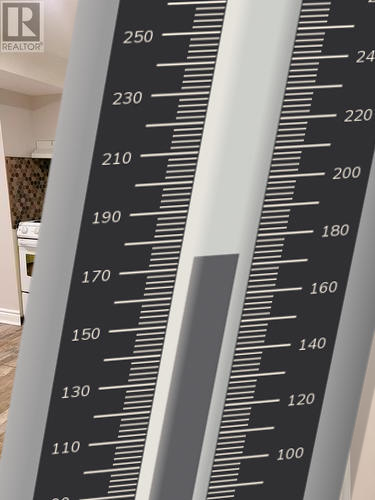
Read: 174,mmHg
